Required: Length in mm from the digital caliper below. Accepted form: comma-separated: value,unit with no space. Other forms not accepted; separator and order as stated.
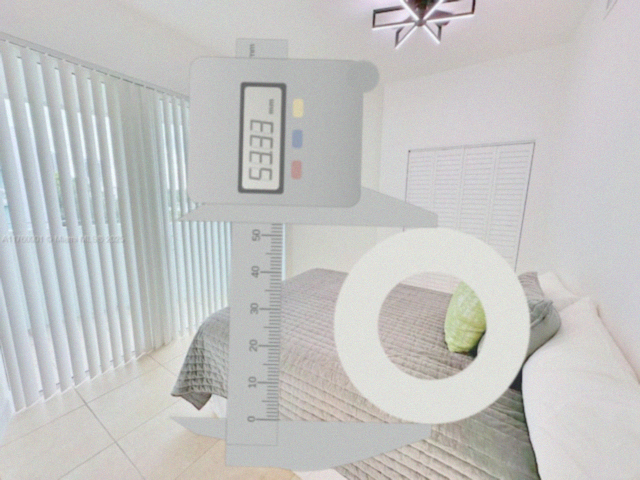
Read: 53.33,mm
